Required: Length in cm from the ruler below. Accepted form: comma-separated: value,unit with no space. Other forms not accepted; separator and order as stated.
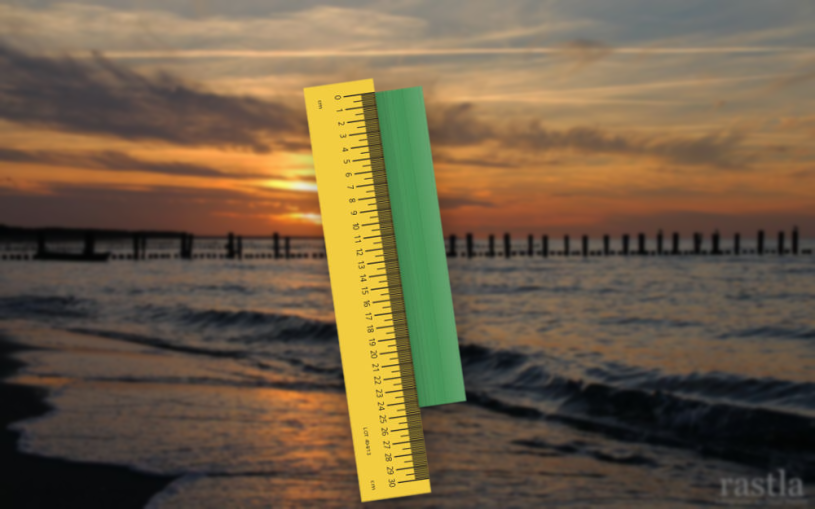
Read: 24.5,cm
